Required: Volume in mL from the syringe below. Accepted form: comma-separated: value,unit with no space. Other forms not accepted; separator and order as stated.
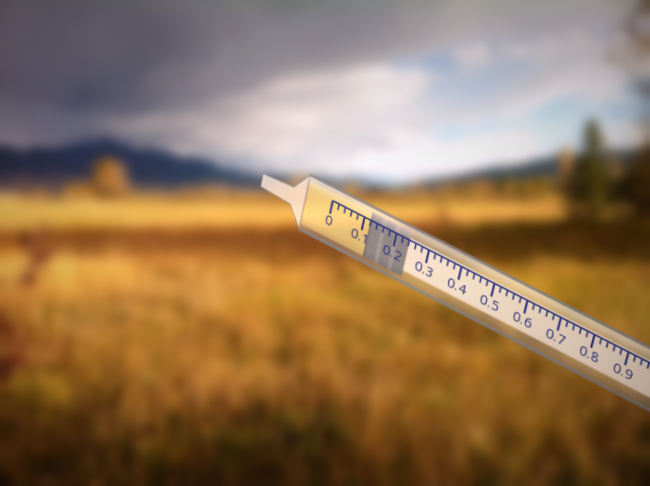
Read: 0.12,mL
